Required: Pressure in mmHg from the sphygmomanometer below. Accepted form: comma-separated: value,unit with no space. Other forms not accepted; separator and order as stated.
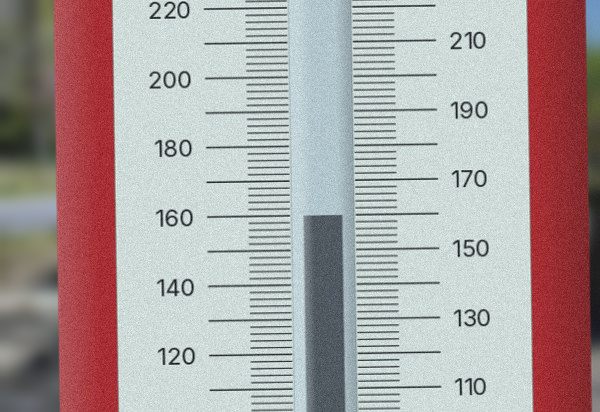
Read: 160,mmHg
